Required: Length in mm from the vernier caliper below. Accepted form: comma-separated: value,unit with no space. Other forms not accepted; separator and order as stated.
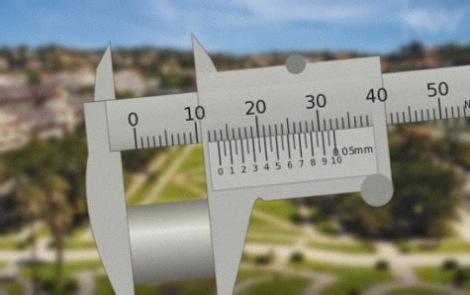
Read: 13.4,mm
